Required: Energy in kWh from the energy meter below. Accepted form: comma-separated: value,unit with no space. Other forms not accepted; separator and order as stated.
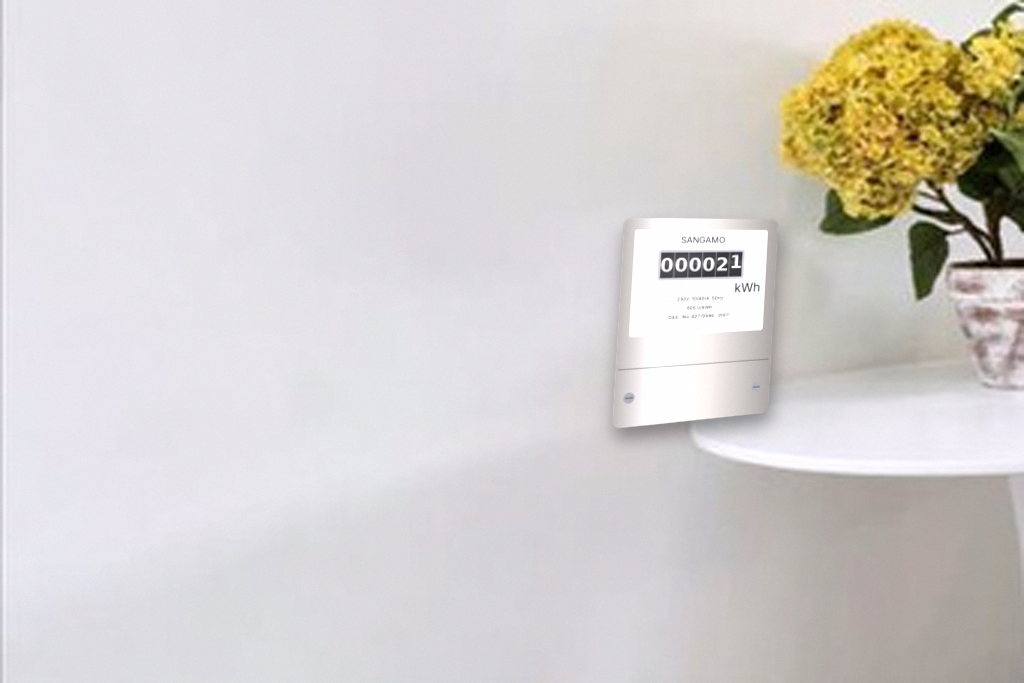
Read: 21,kWh
